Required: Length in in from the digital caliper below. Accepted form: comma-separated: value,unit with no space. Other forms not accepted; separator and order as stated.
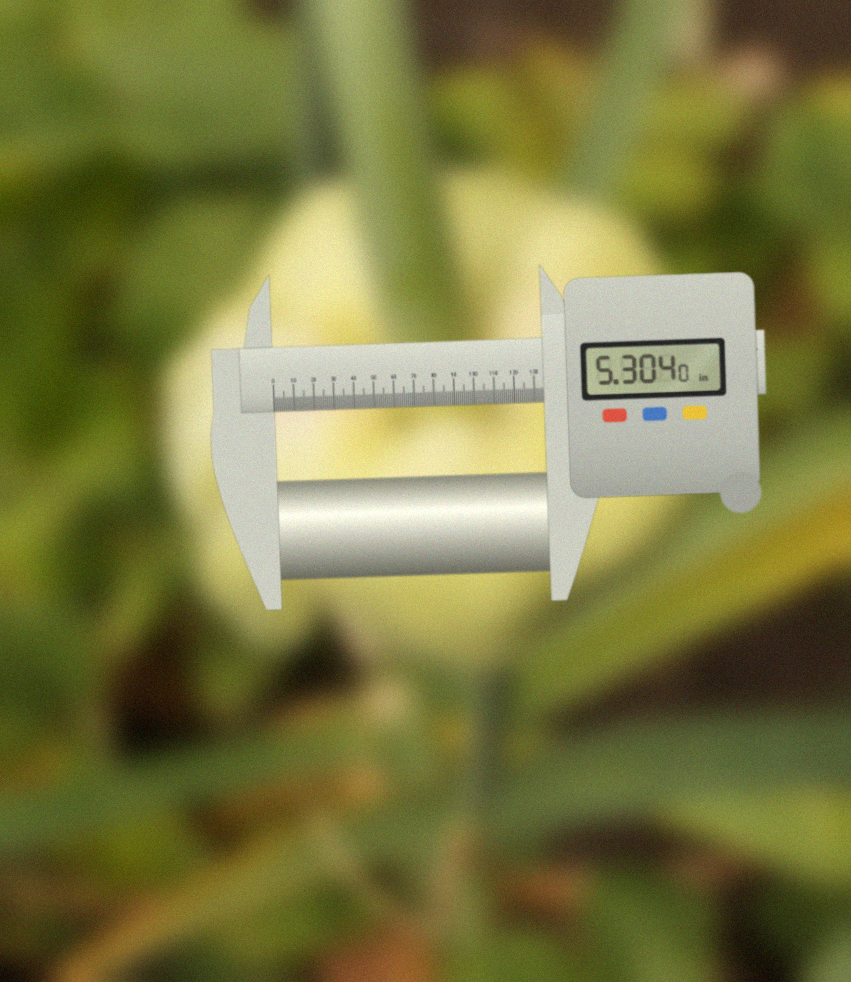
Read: 5.3040,in
